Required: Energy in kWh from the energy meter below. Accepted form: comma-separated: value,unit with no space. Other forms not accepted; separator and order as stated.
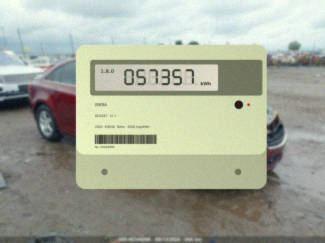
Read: 57357,kWh
